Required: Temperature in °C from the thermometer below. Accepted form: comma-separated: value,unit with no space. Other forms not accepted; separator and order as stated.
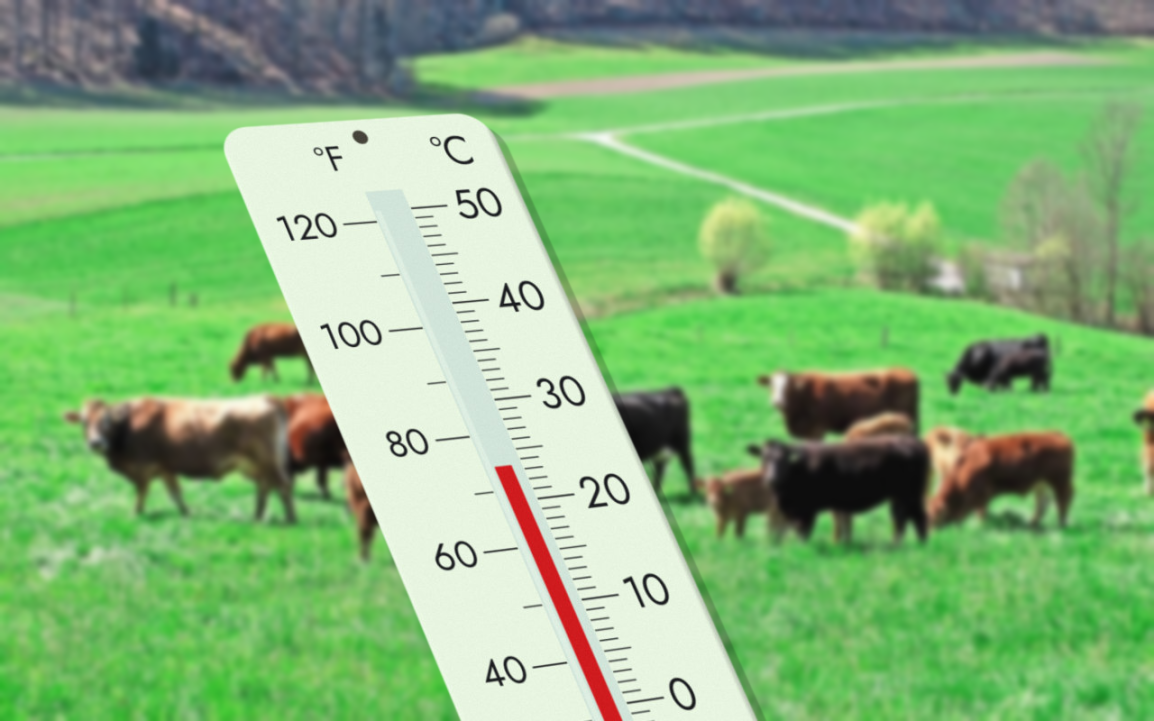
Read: 23.5,°C
